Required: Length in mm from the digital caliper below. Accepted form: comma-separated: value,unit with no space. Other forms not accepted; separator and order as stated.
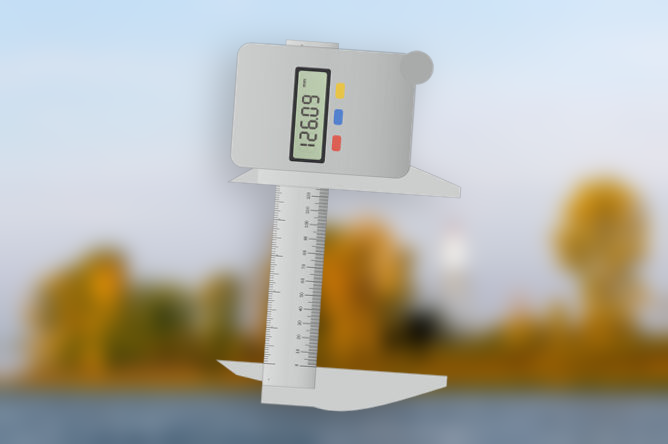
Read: 126.09,mm
